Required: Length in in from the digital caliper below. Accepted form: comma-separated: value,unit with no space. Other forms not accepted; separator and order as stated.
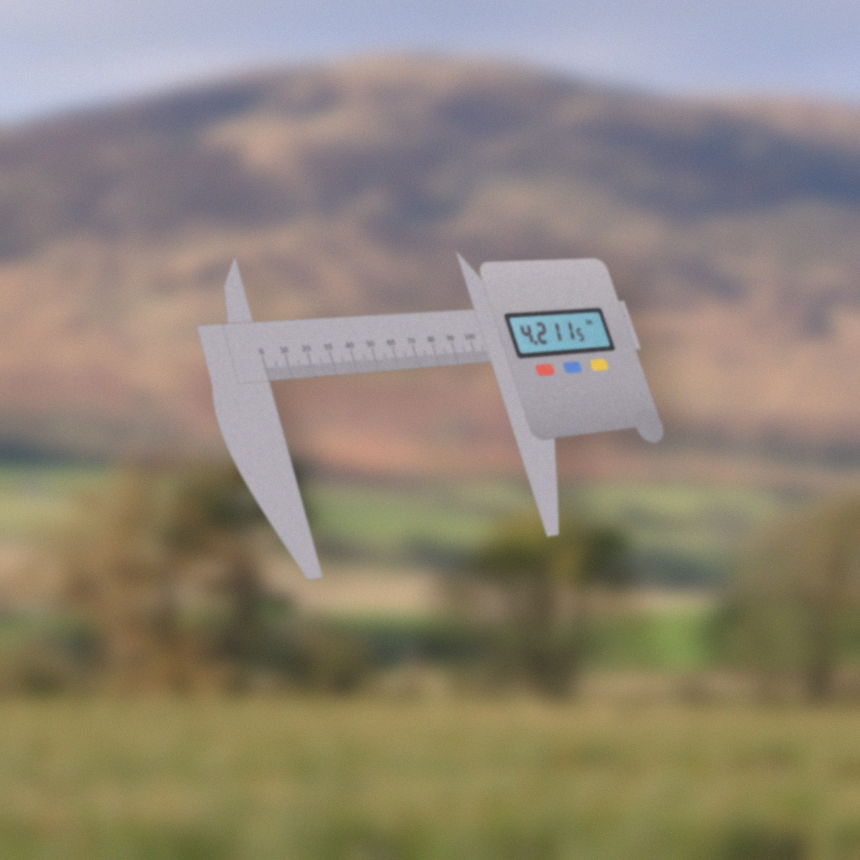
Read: 4.2115,in
